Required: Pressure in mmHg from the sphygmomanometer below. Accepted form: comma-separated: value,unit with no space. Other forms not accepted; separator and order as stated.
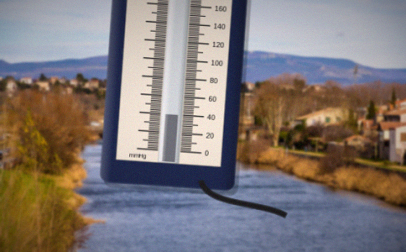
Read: 40,mmHg
